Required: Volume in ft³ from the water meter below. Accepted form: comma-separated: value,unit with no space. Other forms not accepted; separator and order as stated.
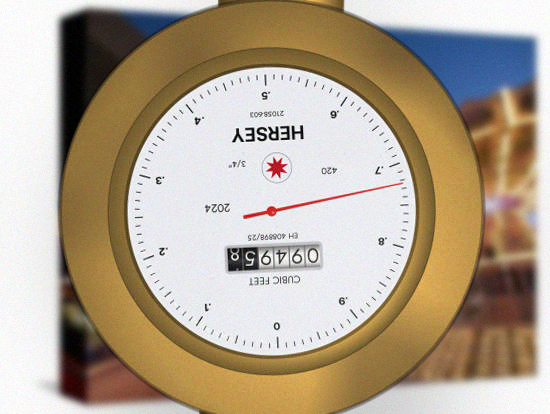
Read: 94957.72,ft³
